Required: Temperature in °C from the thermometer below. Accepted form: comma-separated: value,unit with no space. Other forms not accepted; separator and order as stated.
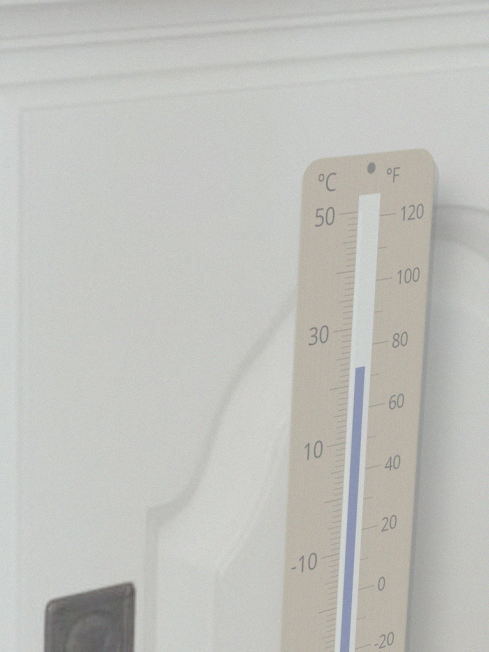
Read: 23,°C
